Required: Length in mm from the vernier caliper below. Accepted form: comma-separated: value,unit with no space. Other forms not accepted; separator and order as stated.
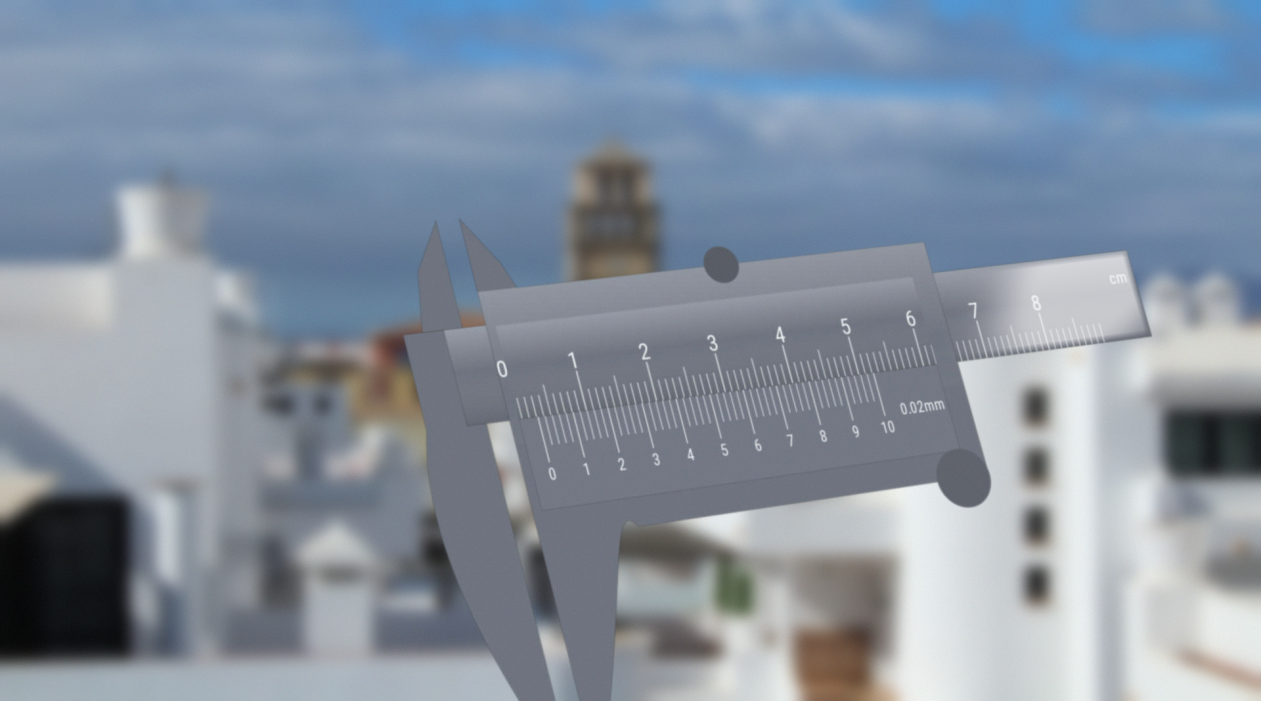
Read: 3.2,mm
